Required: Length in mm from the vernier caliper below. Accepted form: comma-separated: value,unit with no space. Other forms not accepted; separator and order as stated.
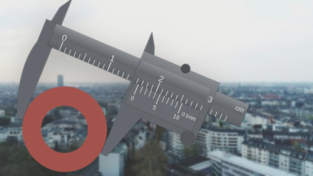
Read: 16.4,mm
